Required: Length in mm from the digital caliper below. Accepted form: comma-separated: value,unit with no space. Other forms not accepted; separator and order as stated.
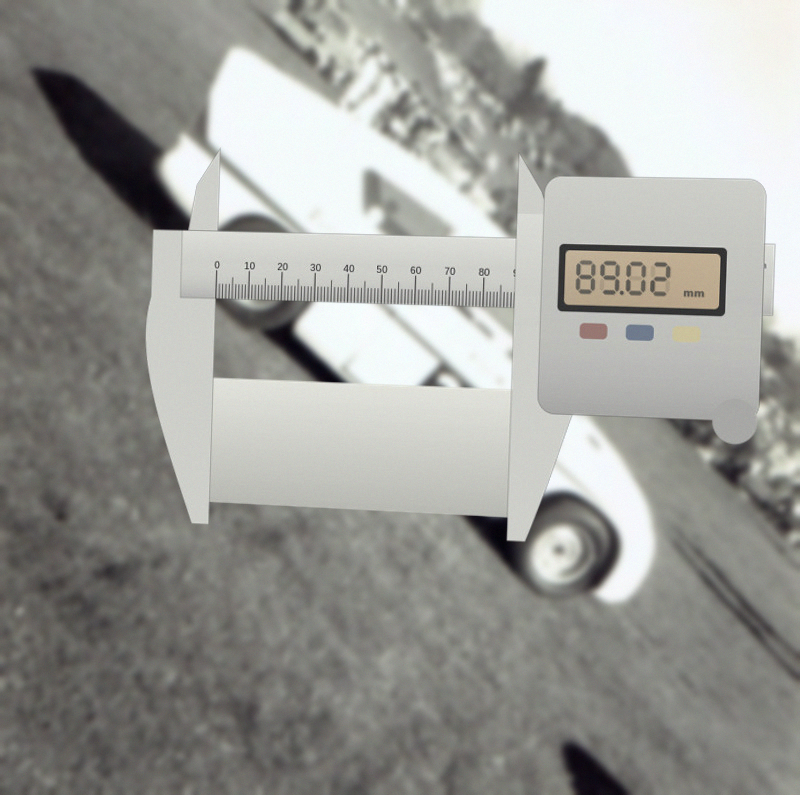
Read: 89.02,mm
